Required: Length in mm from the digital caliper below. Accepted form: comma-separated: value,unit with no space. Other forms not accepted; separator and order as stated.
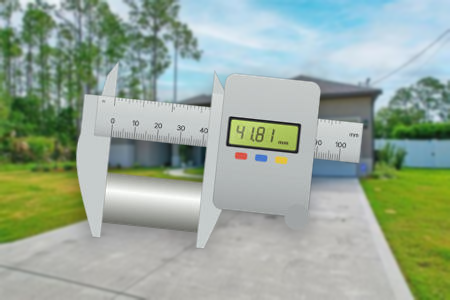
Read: 41.81,mm
